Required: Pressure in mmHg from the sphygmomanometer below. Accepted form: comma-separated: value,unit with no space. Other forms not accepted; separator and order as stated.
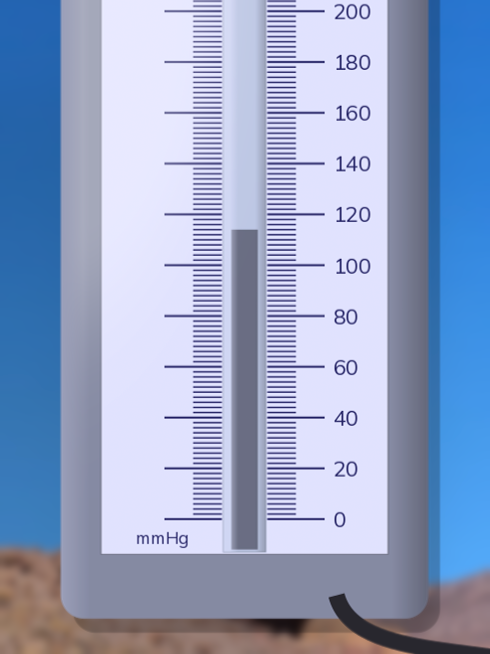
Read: 114,mmHg
